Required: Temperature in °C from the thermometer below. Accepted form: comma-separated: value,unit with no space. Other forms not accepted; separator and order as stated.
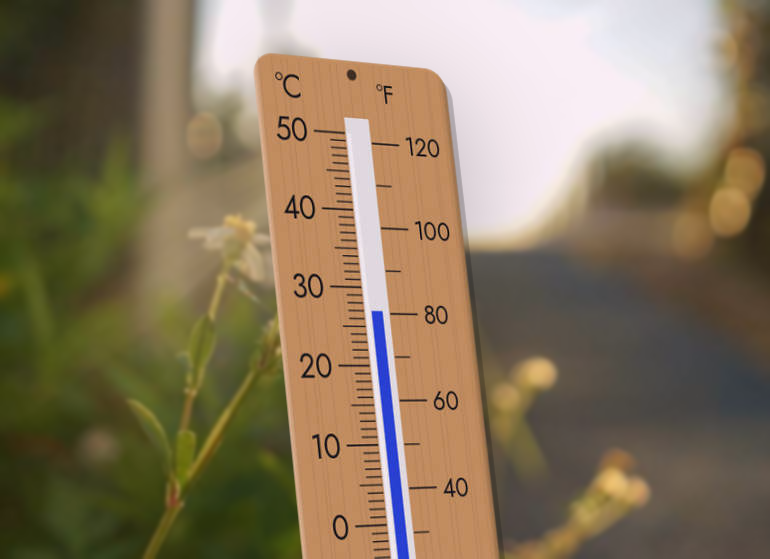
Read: 27,°C
